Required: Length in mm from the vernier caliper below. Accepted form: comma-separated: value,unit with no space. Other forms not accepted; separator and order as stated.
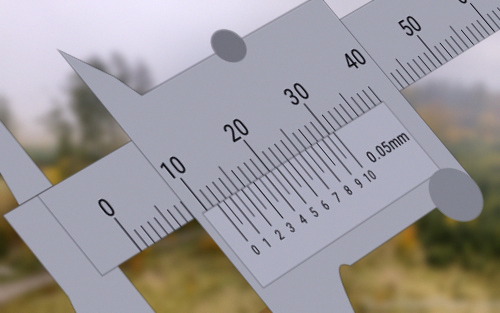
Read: 11.6,mm
